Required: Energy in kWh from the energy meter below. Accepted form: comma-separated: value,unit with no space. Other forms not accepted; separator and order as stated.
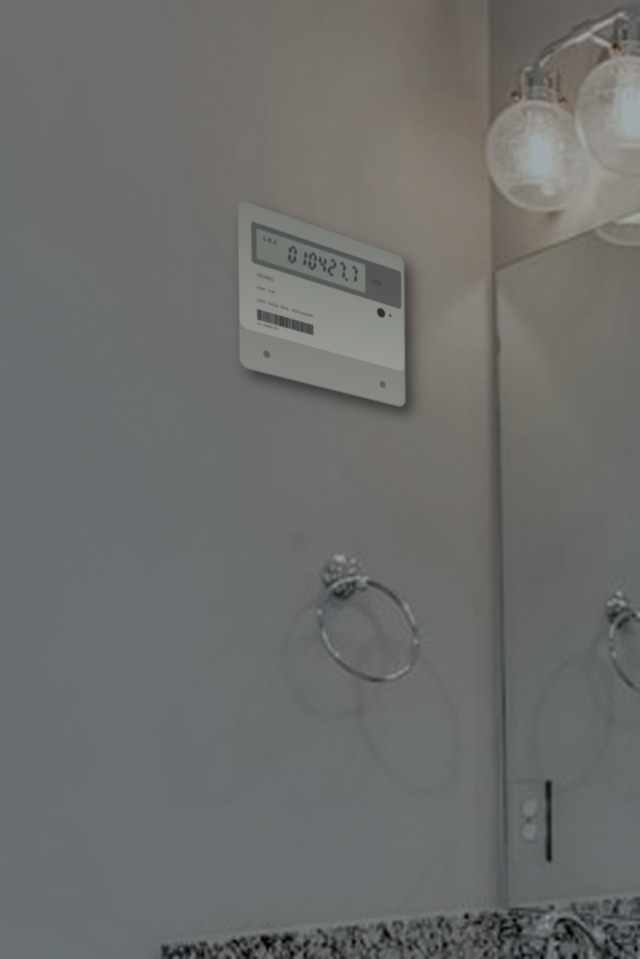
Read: 10427.7,kWh
